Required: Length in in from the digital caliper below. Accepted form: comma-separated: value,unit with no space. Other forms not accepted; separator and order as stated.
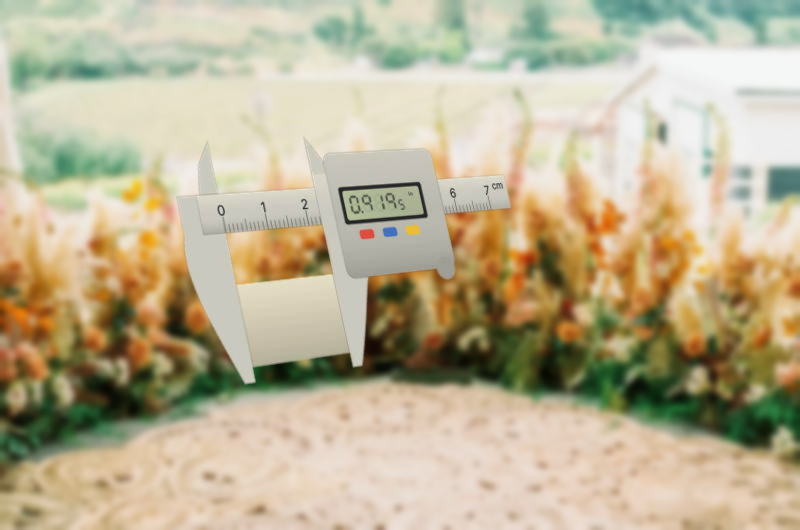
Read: 0.9195,in
